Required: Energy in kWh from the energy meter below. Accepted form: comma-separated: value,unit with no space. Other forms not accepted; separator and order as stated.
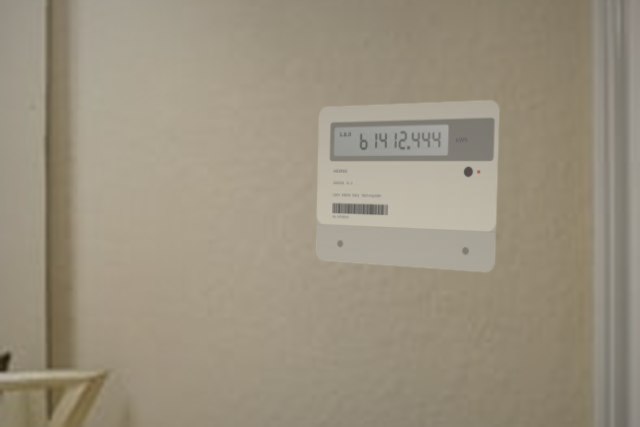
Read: 61412.444,kWh
